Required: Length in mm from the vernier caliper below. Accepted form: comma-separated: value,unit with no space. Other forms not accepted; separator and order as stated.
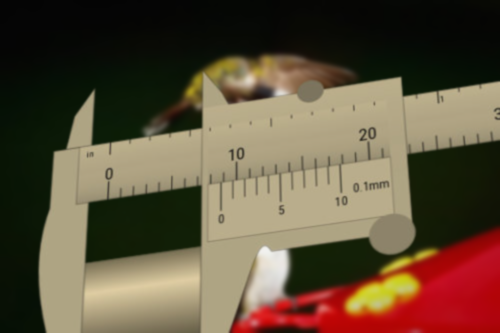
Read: 8.8,mm
